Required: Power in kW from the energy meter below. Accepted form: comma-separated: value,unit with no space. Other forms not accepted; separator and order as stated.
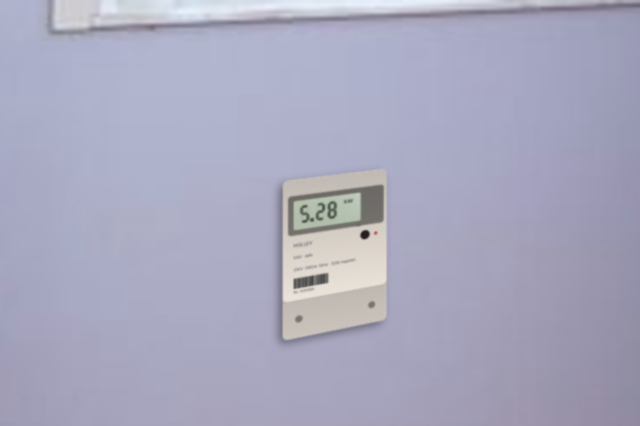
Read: 5.28,kW
